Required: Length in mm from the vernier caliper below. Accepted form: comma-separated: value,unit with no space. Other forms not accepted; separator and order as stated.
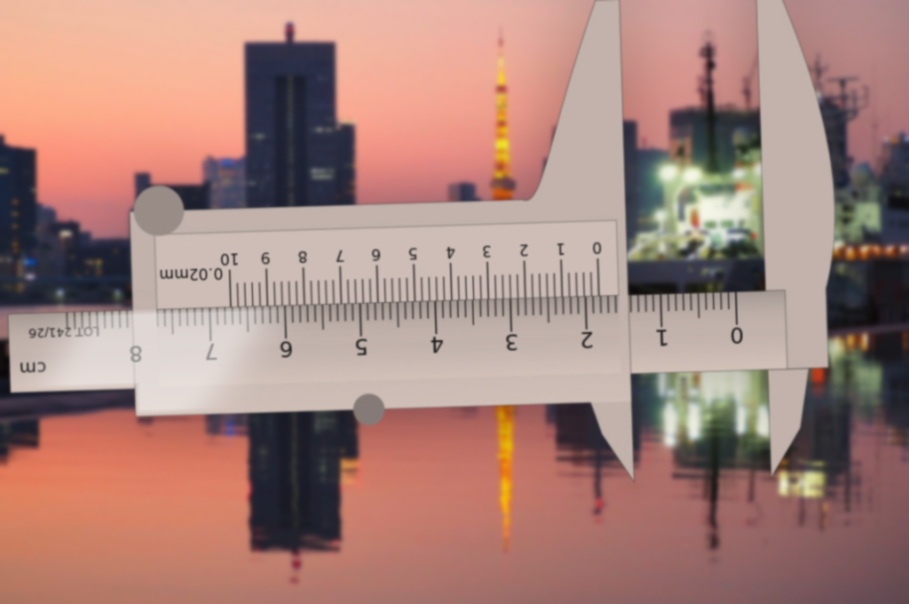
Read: 18.2,mm
